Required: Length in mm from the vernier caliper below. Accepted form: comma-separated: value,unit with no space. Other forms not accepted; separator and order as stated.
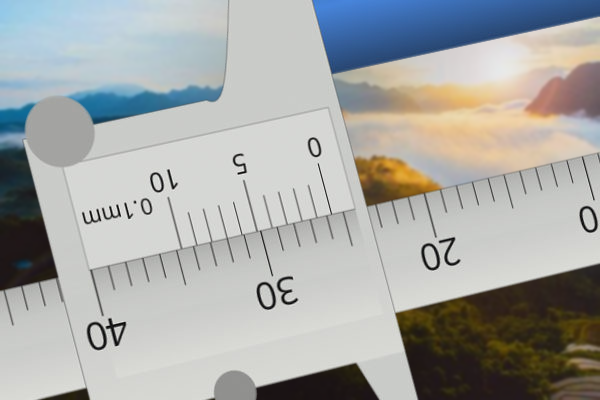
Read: 25.7,mm
